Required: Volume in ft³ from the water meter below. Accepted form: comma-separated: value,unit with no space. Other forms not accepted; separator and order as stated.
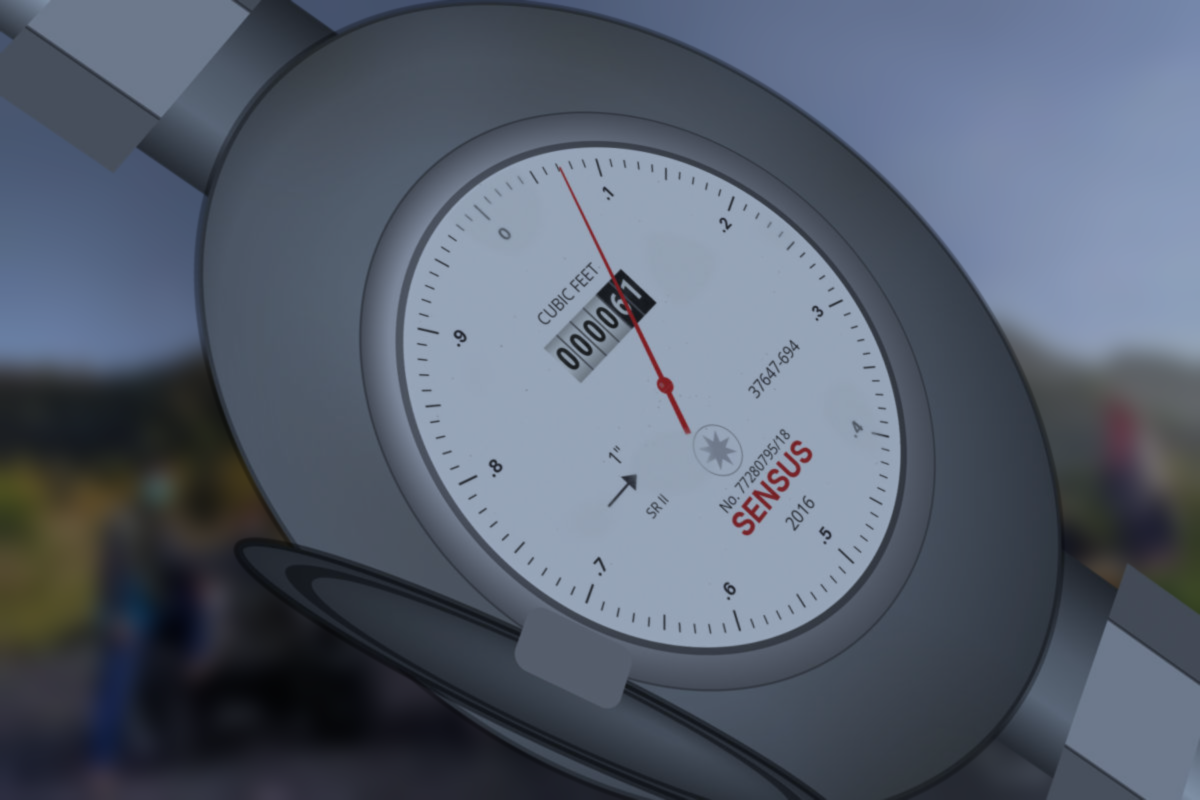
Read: 61.07,ft³
